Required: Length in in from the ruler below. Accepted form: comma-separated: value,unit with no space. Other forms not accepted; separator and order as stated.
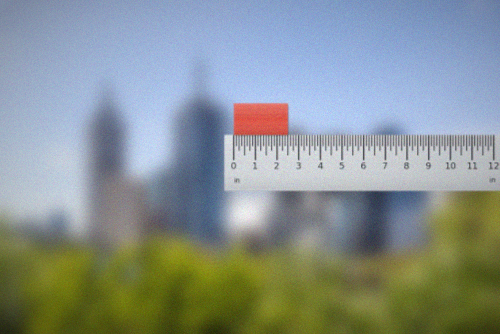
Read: 2.5,in
